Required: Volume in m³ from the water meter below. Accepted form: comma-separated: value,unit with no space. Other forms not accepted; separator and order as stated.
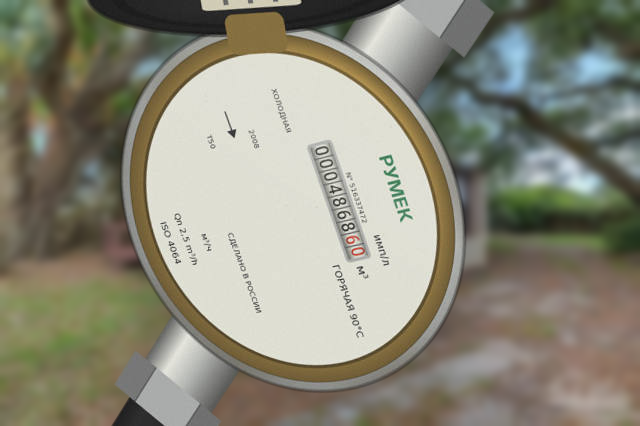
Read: 4868.60,m³
